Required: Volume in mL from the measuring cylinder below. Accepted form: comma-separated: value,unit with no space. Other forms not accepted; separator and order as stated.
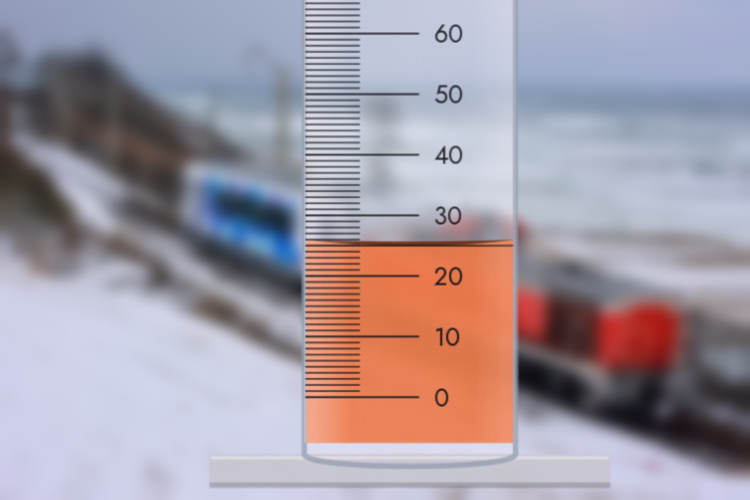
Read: 25,mL
